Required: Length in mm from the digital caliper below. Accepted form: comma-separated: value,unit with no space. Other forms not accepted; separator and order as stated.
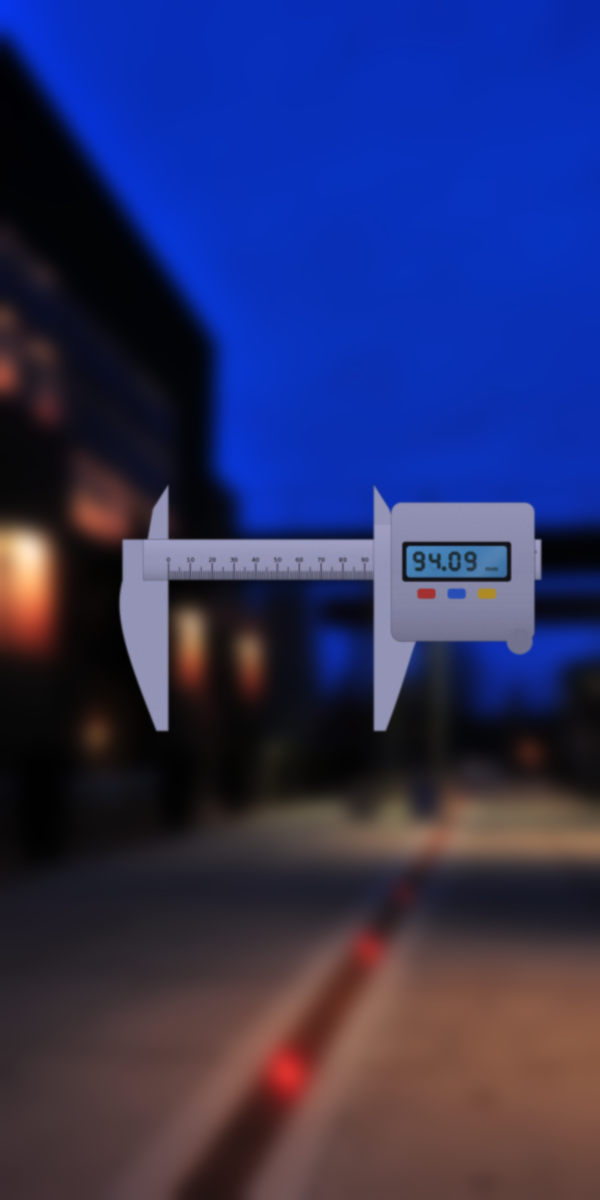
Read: 94.09,mm
